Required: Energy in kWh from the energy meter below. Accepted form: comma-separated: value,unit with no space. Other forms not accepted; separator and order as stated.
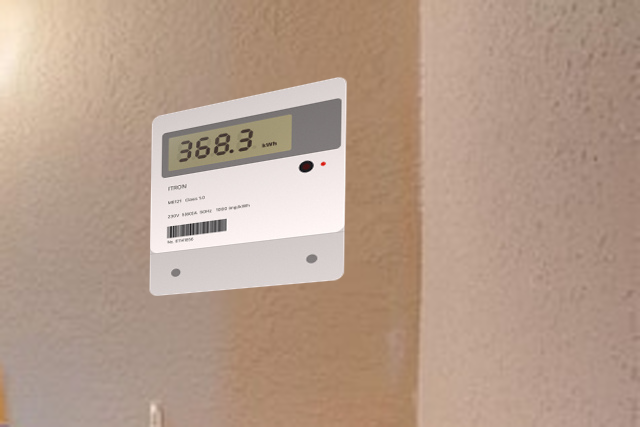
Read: 368.3,kWh
